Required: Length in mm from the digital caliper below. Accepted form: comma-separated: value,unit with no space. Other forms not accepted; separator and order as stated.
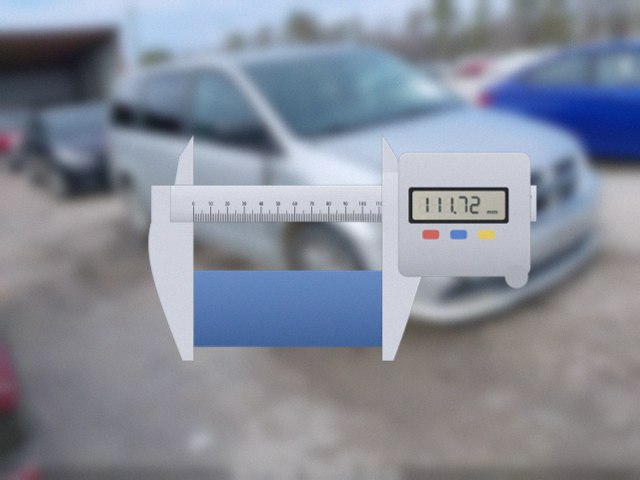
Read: 111.72,mm
